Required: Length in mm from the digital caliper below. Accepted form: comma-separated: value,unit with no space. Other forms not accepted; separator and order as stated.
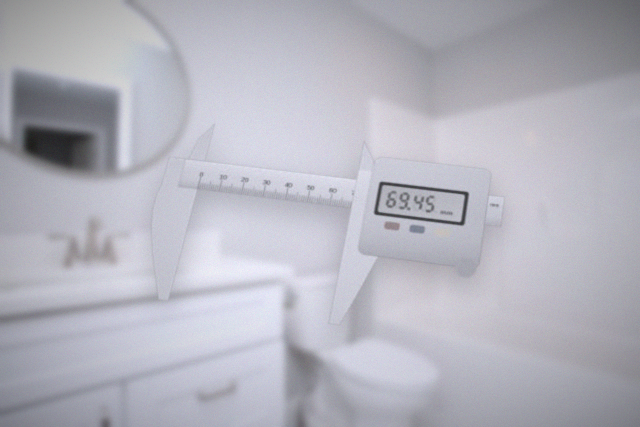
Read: 69.45,mm
